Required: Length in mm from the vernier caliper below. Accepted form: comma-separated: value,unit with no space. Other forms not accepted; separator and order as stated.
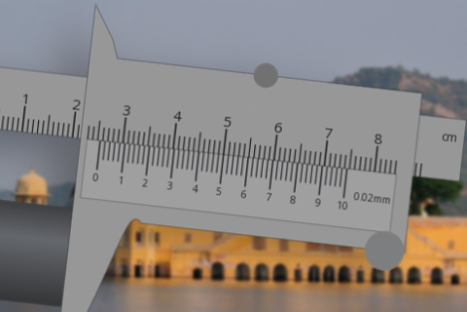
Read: 25.5,mm
